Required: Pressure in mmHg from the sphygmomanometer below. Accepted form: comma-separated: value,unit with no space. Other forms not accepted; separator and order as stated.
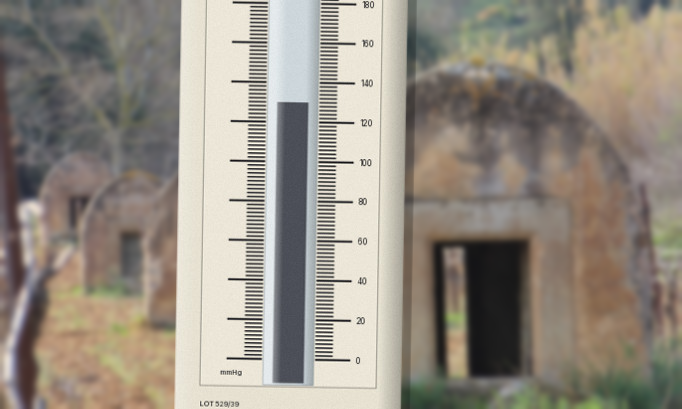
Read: 130,mmHg
